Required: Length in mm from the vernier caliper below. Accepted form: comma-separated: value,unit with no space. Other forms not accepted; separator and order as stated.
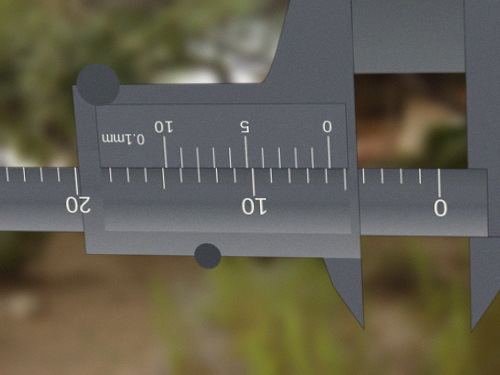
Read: 5.8,mm
